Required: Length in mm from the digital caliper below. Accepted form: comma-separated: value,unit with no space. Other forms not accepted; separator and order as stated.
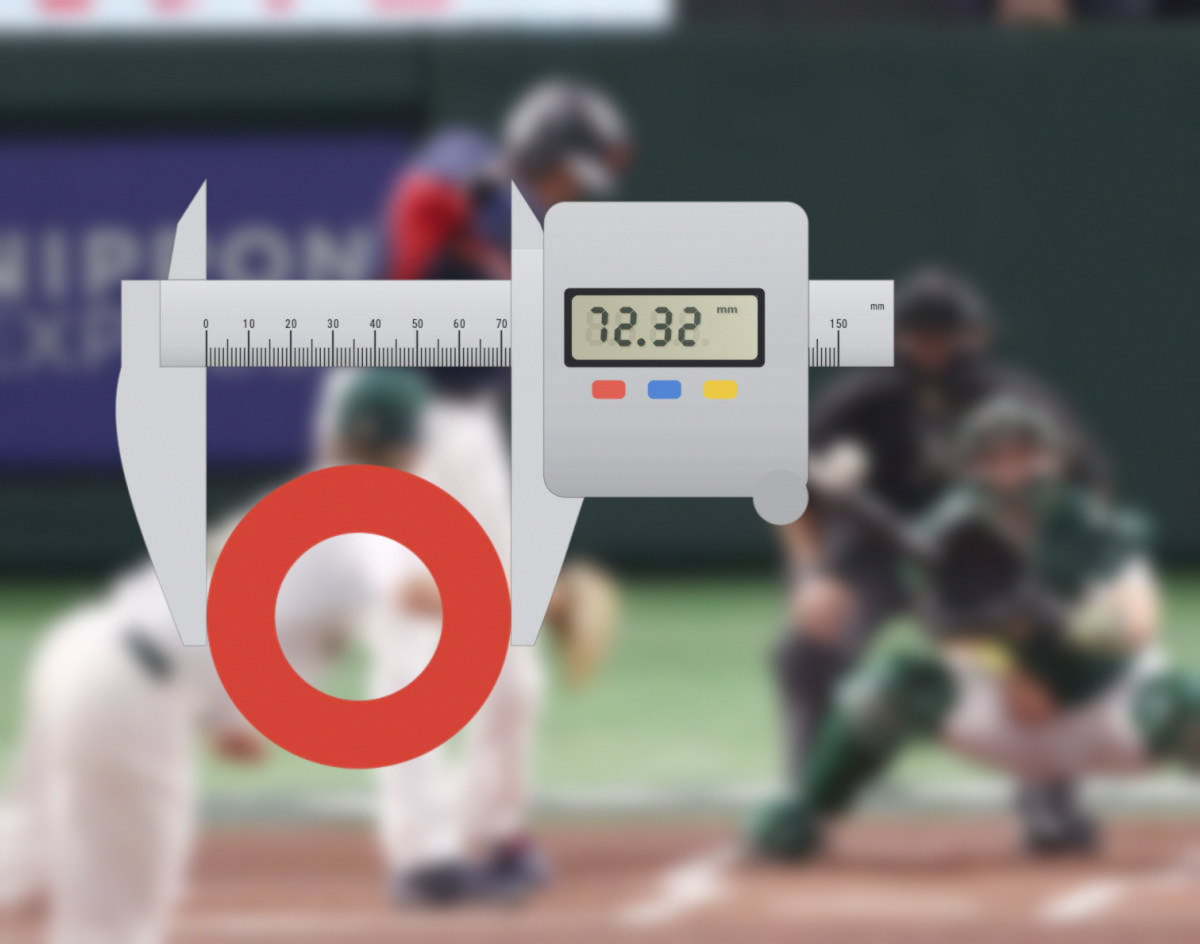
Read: 72.32,mm
